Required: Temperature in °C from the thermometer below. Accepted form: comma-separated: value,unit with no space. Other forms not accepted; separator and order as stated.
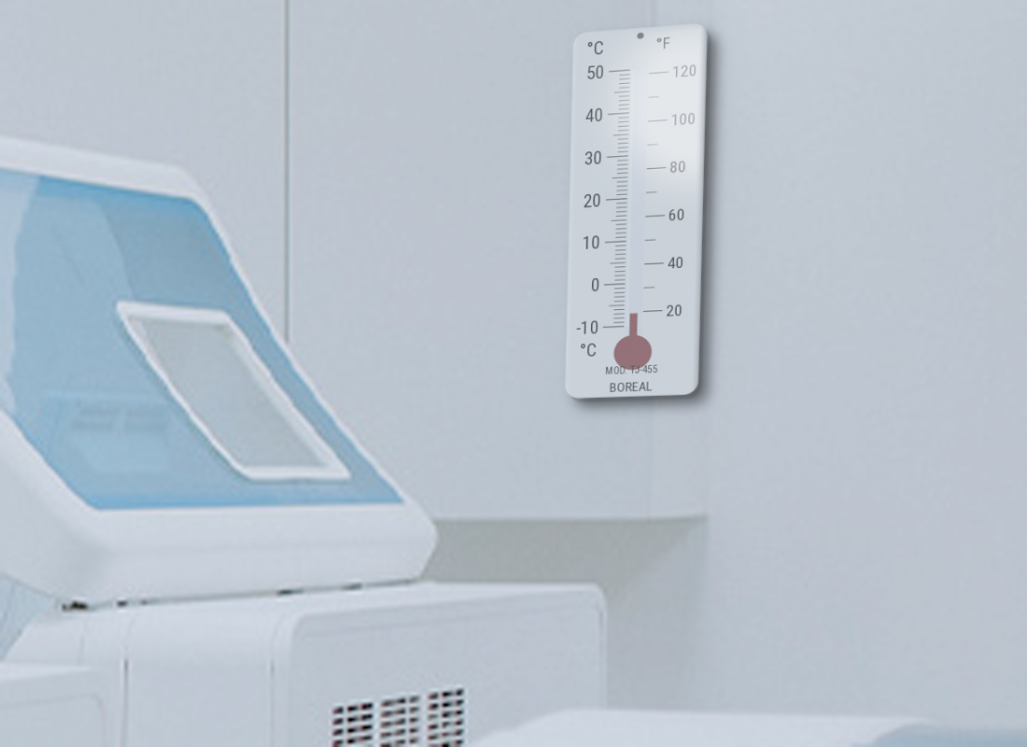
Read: -7,°C
